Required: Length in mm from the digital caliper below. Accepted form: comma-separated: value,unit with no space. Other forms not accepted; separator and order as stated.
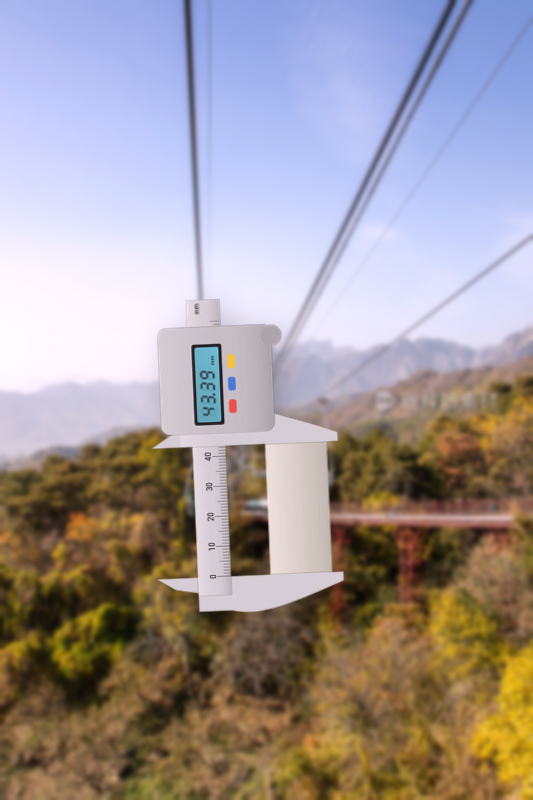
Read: 43.39,mm
